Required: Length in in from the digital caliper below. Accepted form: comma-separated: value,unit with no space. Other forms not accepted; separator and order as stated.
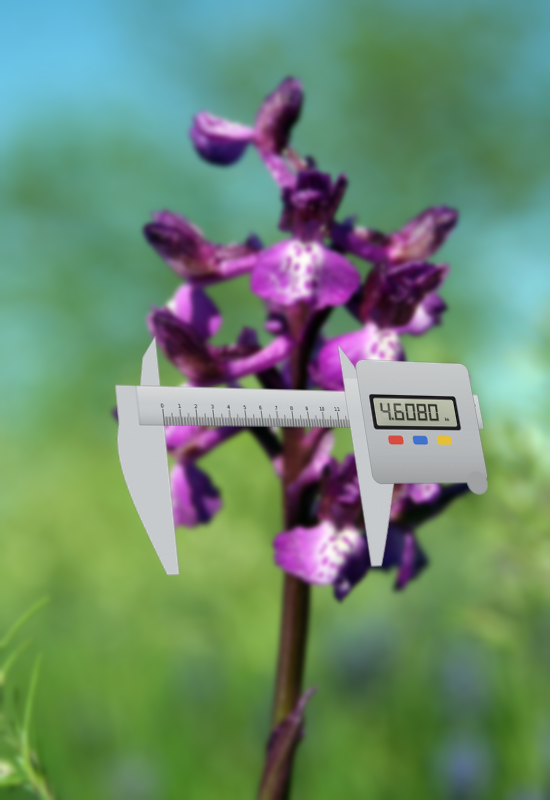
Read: 4.6080,in
